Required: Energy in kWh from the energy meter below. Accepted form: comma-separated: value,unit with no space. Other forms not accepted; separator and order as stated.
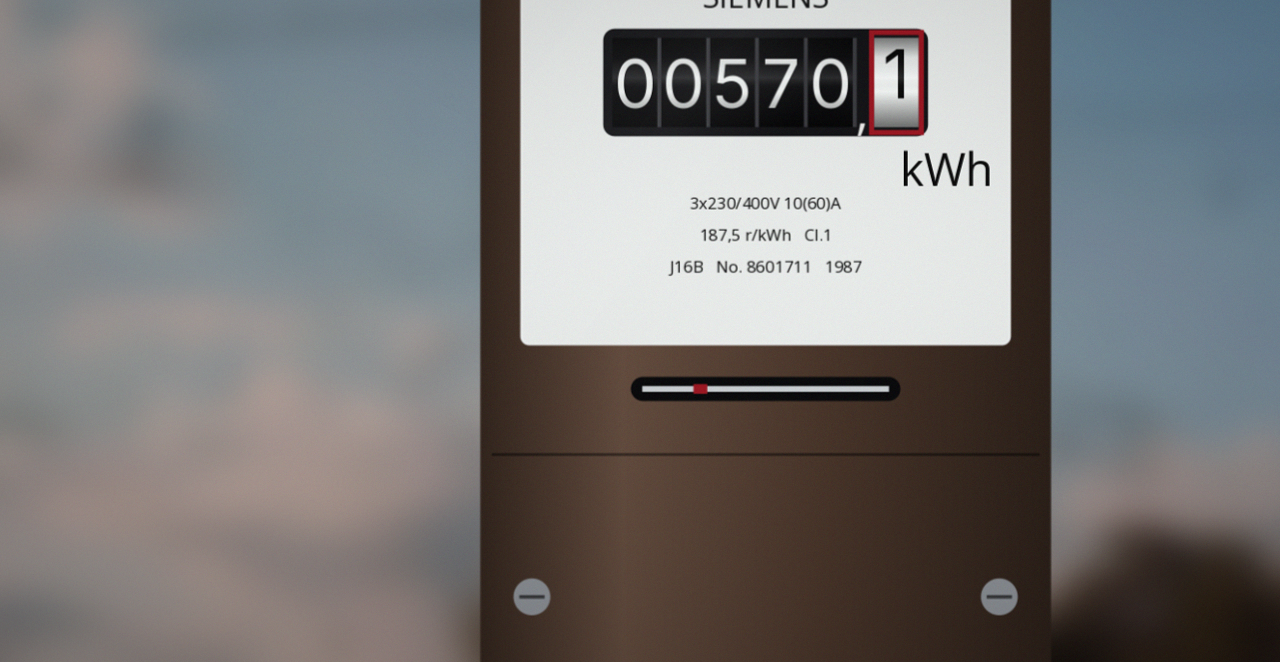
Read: 570.1,kWh
